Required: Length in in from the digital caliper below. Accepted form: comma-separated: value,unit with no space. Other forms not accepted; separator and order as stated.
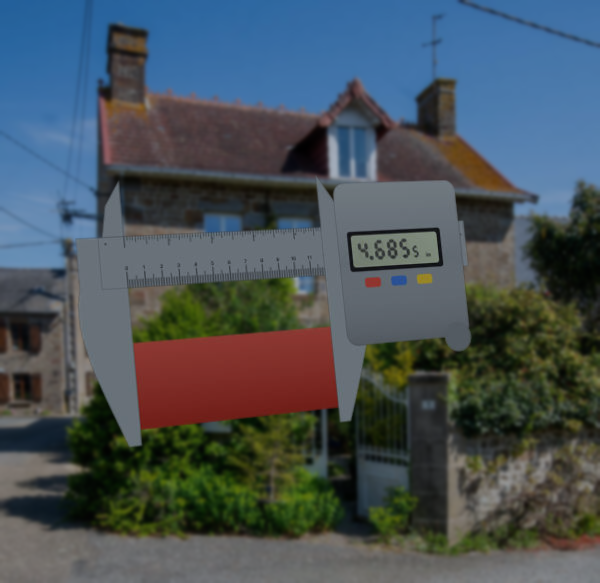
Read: 4.6855,in
